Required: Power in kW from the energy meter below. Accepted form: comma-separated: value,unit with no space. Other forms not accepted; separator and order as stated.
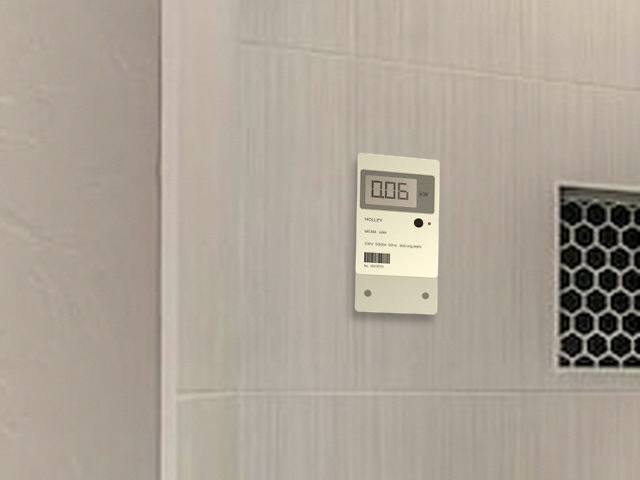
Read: 0.06,kW
